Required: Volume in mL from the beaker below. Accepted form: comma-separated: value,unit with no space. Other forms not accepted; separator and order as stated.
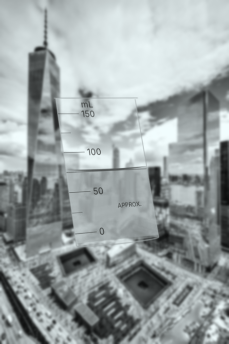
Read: 75,mL
